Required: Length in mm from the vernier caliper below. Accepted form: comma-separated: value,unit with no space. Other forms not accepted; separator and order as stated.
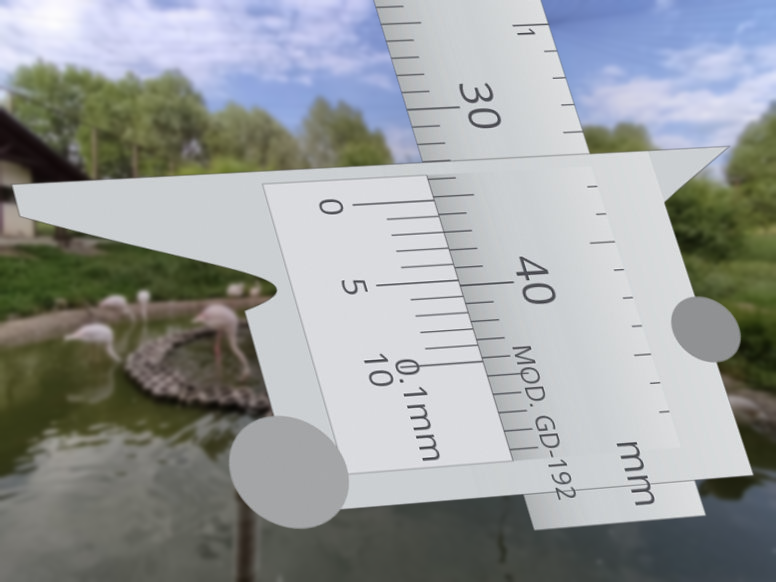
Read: 35.2,mm
